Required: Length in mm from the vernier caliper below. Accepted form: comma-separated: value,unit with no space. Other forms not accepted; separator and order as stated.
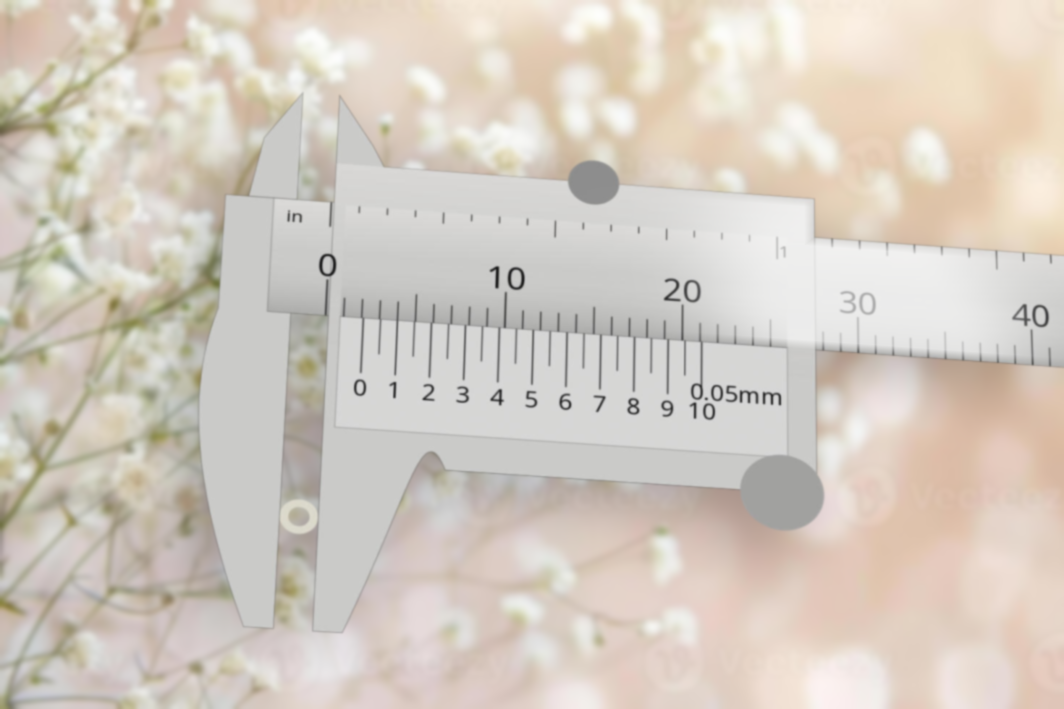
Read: 2.1,mm
